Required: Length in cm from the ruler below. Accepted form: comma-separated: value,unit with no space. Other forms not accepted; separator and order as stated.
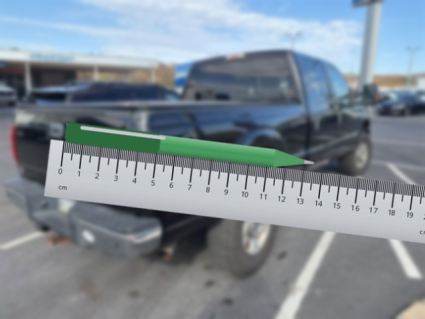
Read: 13.5,cm
